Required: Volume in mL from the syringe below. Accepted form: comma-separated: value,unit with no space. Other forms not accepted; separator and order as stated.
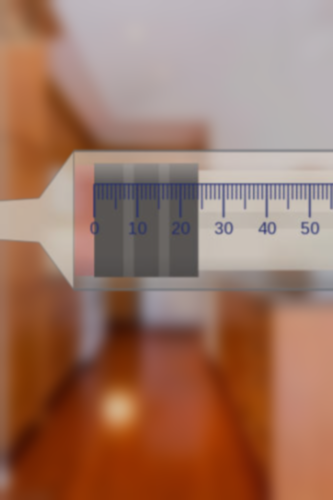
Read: 0,mL
